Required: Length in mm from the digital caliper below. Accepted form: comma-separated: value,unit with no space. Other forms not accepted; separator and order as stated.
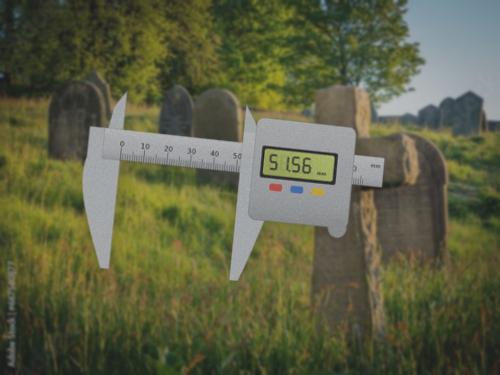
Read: 51.56,mm
